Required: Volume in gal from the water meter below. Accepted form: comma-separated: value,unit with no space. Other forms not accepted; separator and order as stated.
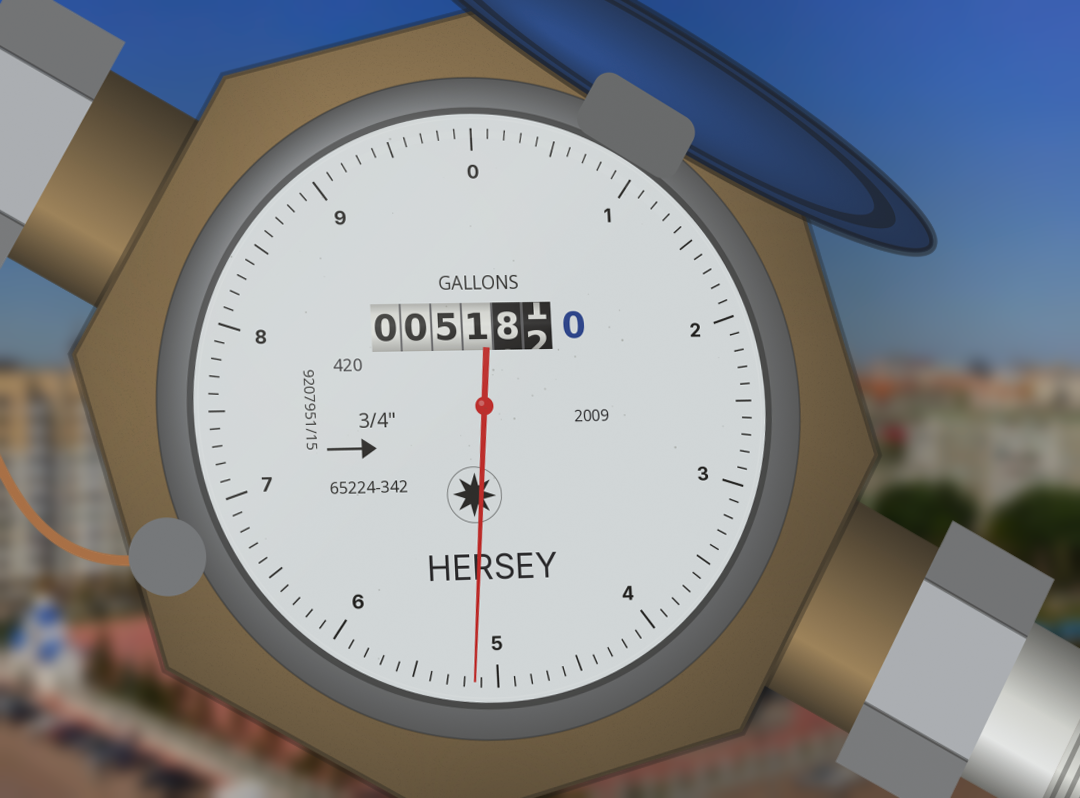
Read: 51815.1,gal
